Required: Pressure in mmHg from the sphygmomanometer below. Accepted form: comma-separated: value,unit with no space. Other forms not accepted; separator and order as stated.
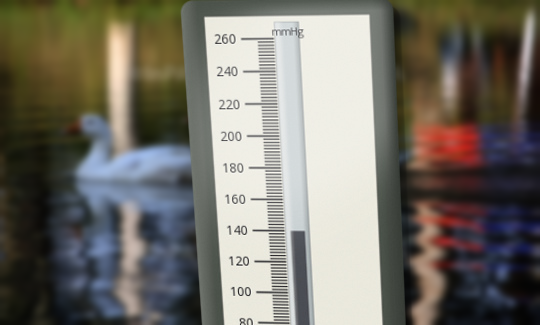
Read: 140,mmHg
